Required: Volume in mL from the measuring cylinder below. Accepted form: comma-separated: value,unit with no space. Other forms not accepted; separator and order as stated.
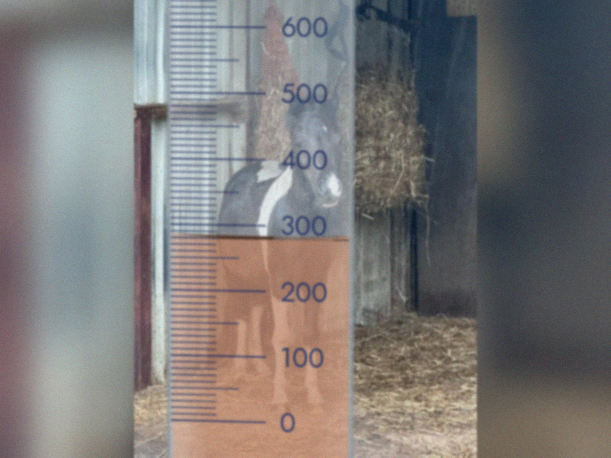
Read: 280,mL
